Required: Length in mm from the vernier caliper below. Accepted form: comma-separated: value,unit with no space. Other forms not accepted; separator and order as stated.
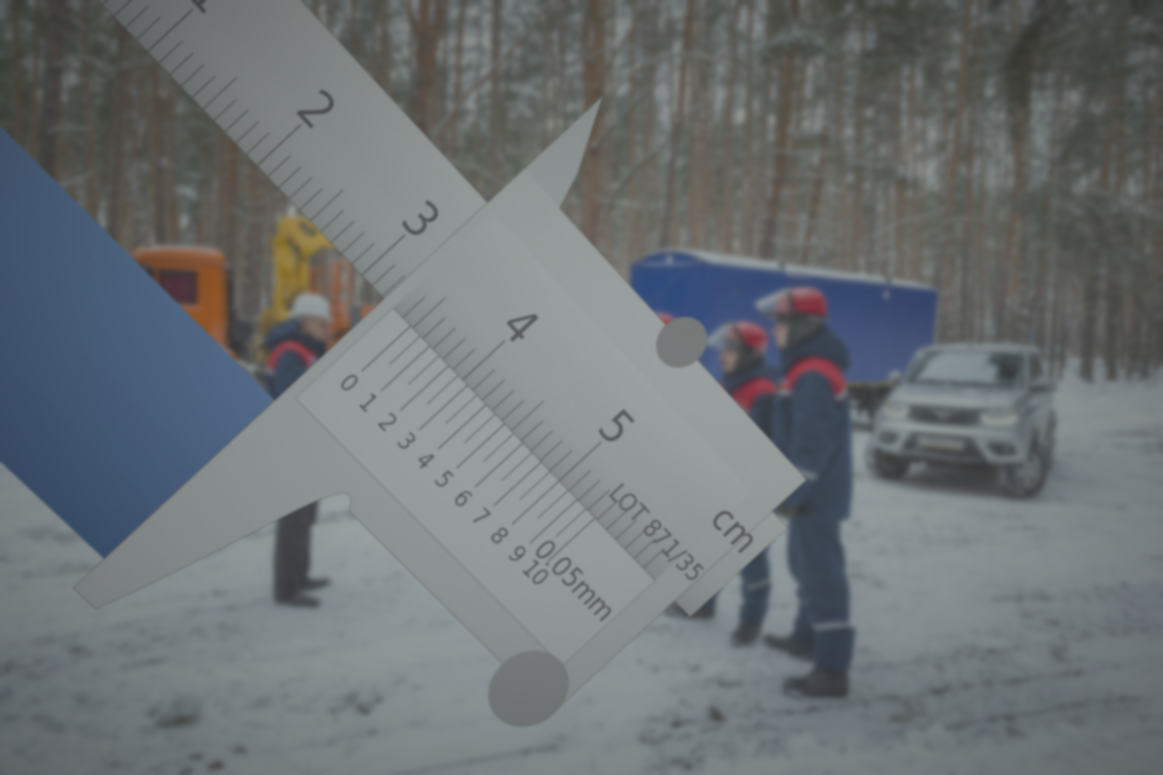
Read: 34.8,mm
